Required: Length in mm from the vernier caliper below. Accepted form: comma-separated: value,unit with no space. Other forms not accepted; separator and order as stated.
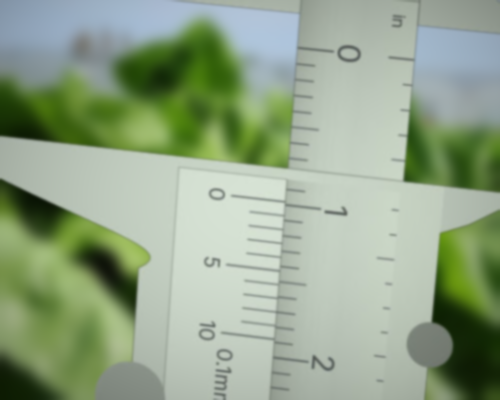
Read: 9.8,mm
